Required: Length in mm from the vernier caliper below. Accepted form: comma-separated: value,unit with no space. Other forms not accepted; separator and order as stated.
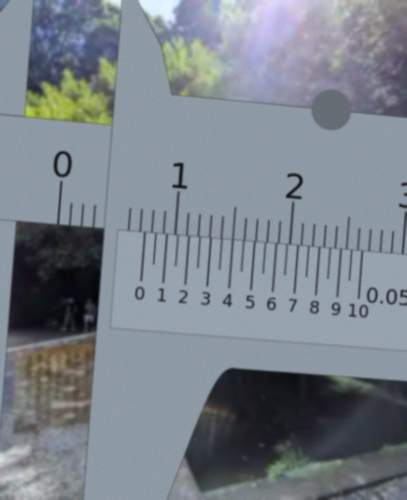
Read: 7.4,mm
